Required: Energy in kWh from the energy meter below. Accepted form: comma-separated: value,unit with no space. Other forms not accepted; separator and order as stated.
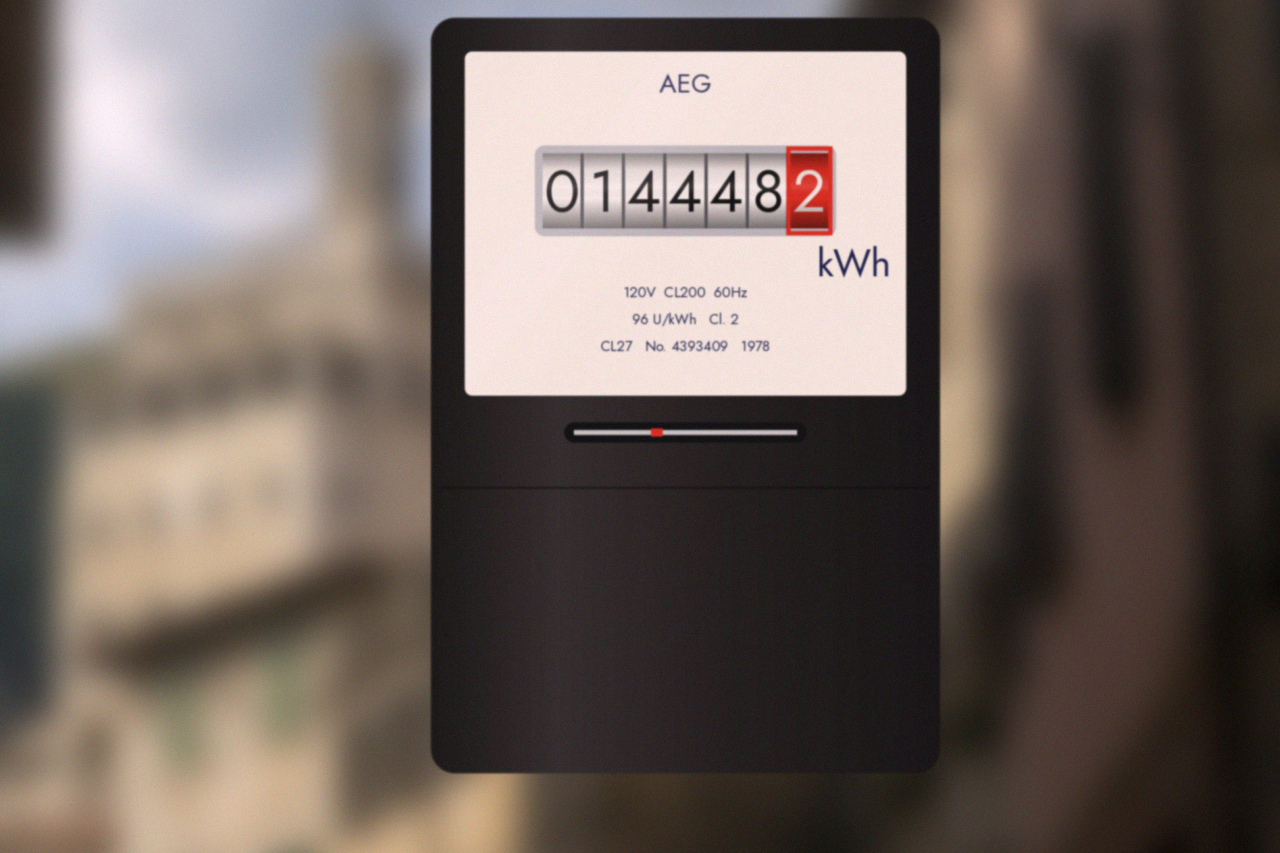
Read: 14448.2,kWh
